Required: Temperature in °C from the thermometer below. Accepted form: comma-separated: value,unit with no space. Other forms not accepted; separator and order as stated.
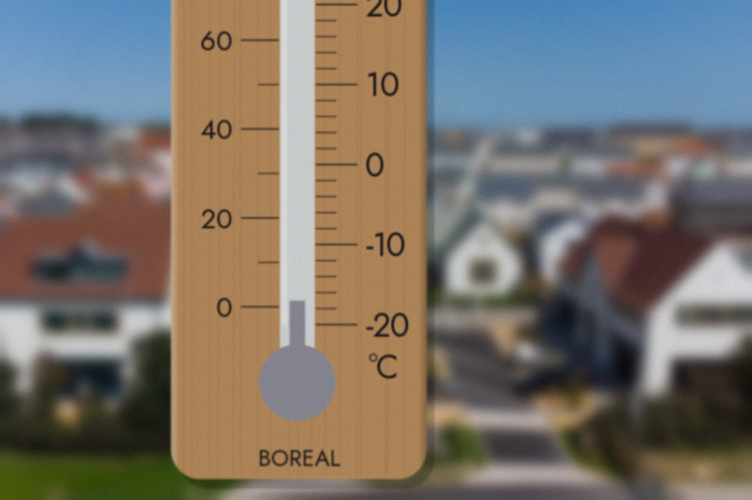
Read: -17,°C
